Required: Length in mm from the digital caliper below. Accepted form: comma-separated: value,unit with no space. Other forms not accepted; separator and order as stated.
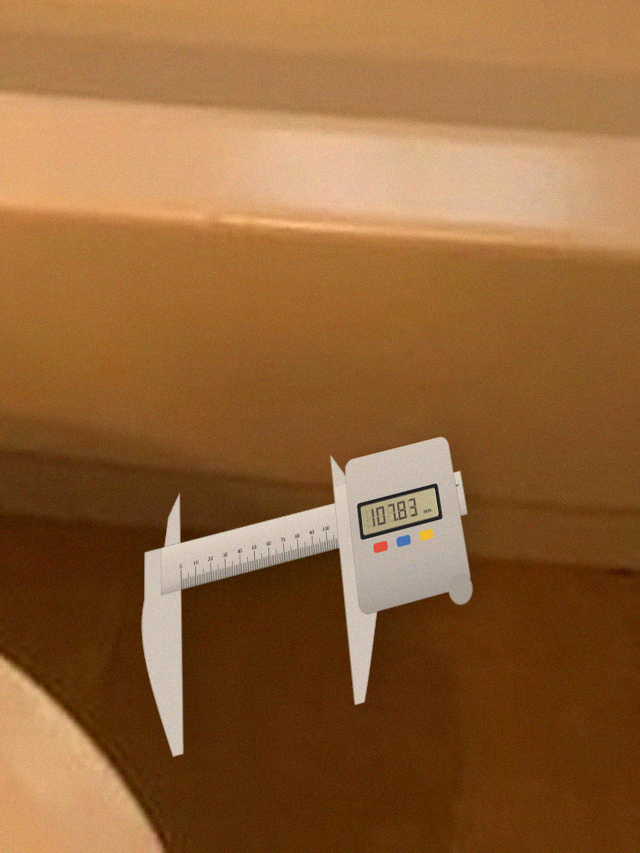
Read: 107.83,mm
